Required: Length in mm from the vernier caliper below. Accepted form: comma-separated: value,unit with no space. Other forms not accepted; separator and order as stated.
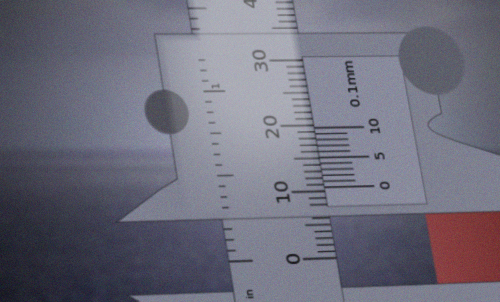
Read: 10.6,mm
